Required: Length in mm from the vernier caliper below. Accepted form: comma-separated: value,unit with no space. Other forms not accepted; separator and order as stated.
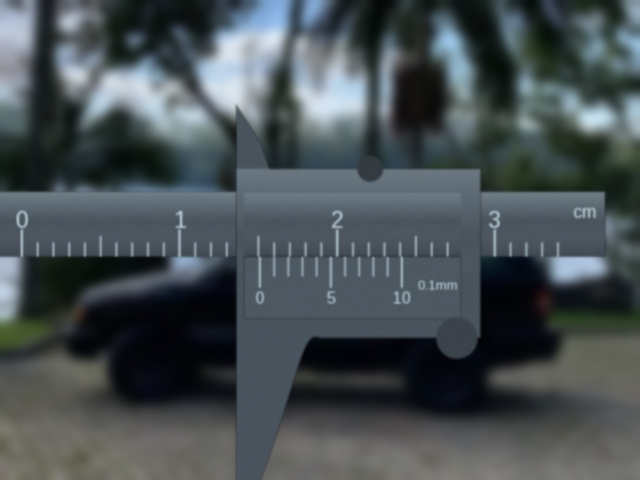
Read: 15.1,mm
